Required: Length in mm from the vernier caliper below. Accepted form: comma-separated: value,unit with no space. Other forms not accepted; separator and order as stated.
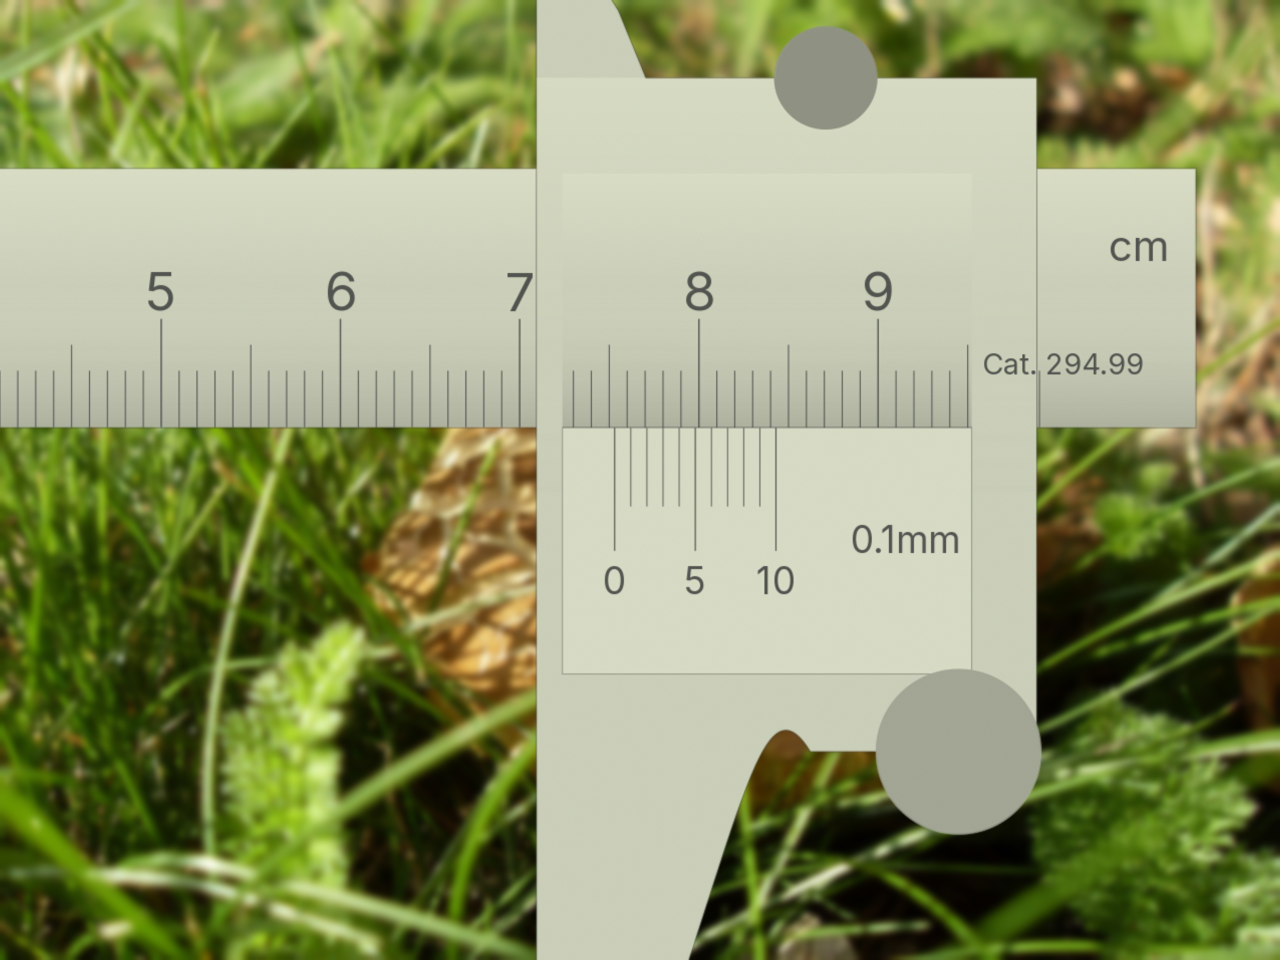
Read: 75.3,mm
